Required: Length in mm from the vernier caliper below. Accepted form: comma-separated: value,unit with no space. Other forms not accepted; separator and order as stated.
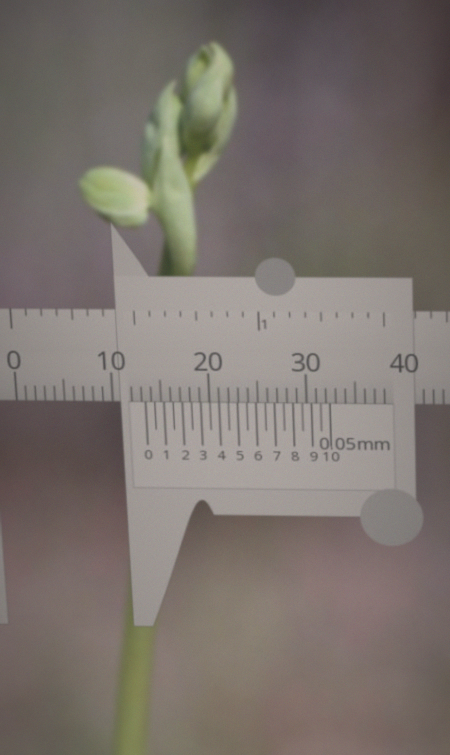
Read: 13.4,mm
